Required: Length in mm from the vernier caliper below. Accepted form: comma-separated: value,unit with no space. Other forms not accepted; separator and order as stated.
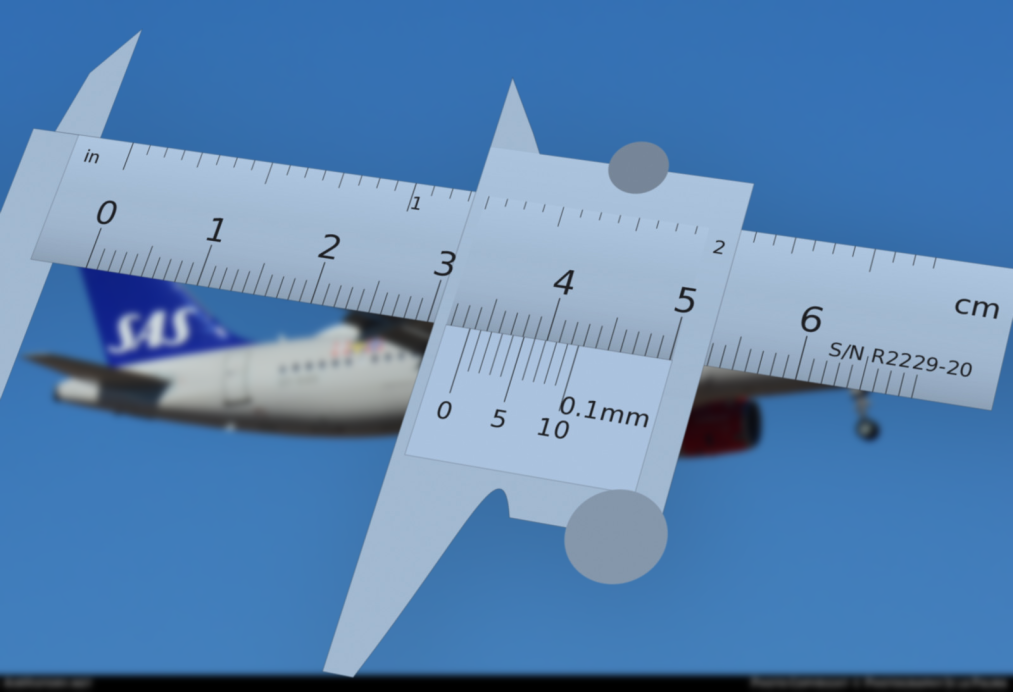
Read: 33.6,mm
